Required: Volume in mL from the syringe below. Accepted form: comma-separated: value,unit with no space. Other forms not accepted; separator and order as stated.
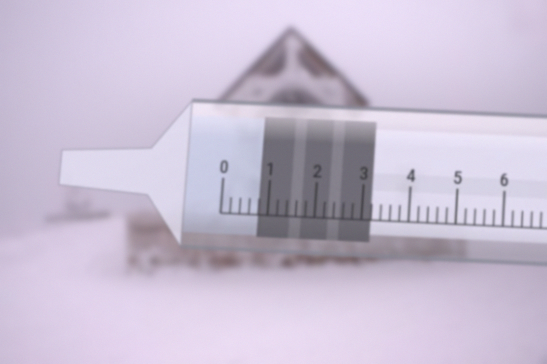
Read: 0.8,mL
